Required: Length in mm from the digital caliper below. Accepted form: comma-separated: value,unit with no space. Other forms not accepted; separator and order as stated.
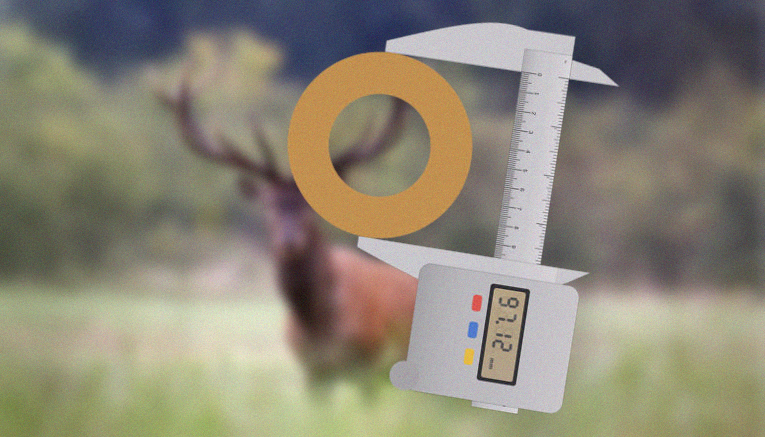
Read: 97.12,mm
